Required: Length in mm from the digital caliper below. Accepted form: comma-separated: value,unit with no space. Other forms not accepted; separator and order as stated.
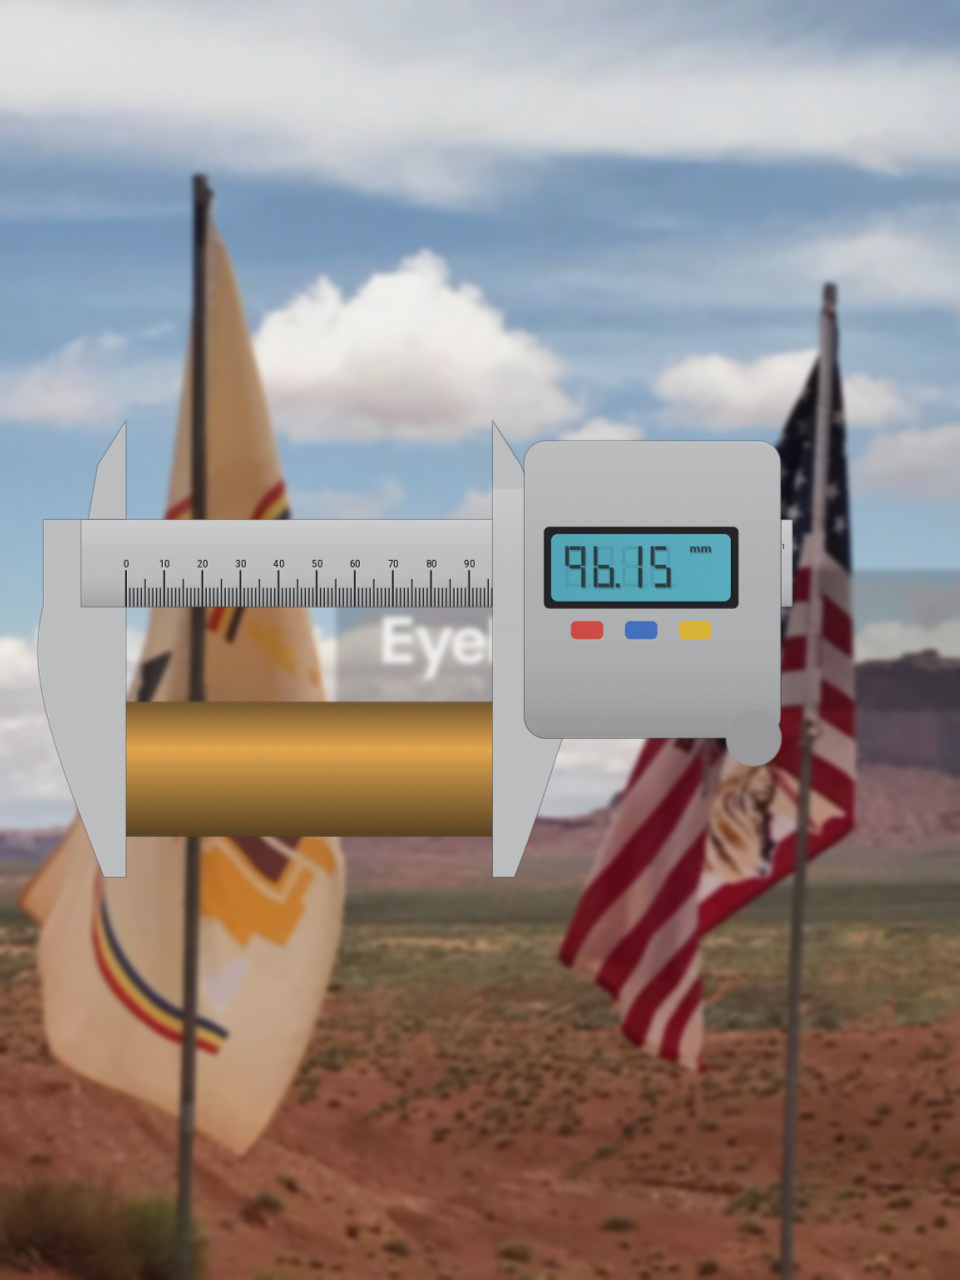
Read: 96.15,mm
